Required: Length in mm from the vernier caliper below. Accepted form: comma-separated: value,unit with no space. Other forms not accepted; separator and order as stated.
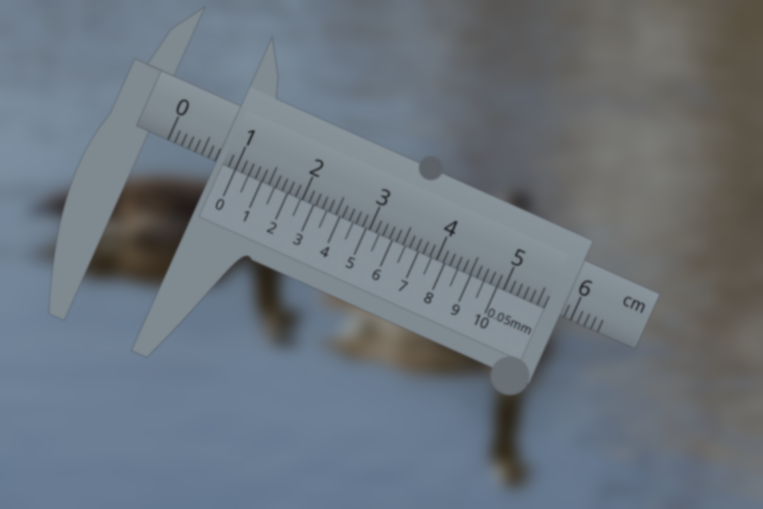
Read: 10.0,mm
